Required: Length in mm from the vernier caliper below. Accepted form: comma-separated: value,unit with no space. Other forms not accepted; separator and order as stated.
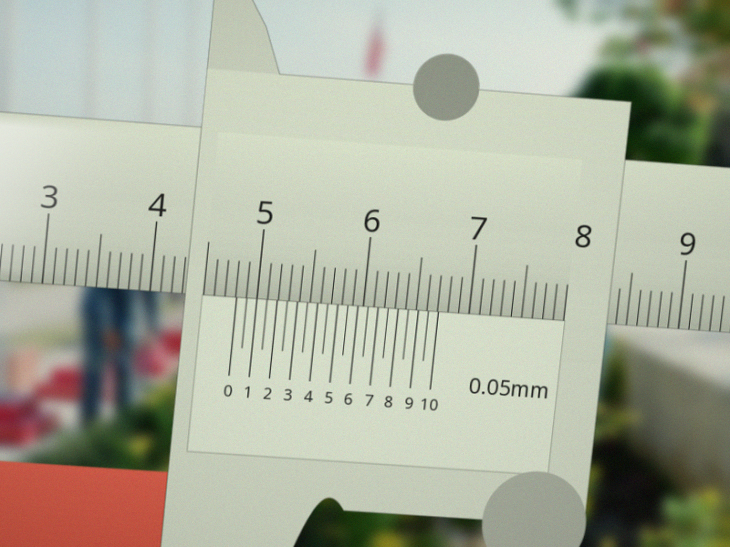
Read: 48.1,mm
